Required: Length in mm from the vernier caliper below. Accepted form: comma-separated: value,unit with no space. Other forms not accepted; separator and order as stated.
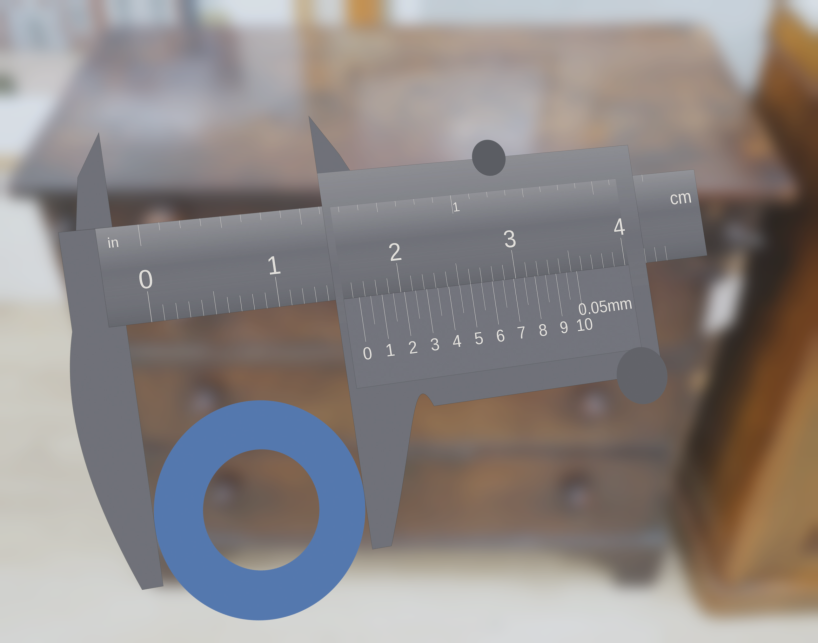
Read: 16.5,mm
